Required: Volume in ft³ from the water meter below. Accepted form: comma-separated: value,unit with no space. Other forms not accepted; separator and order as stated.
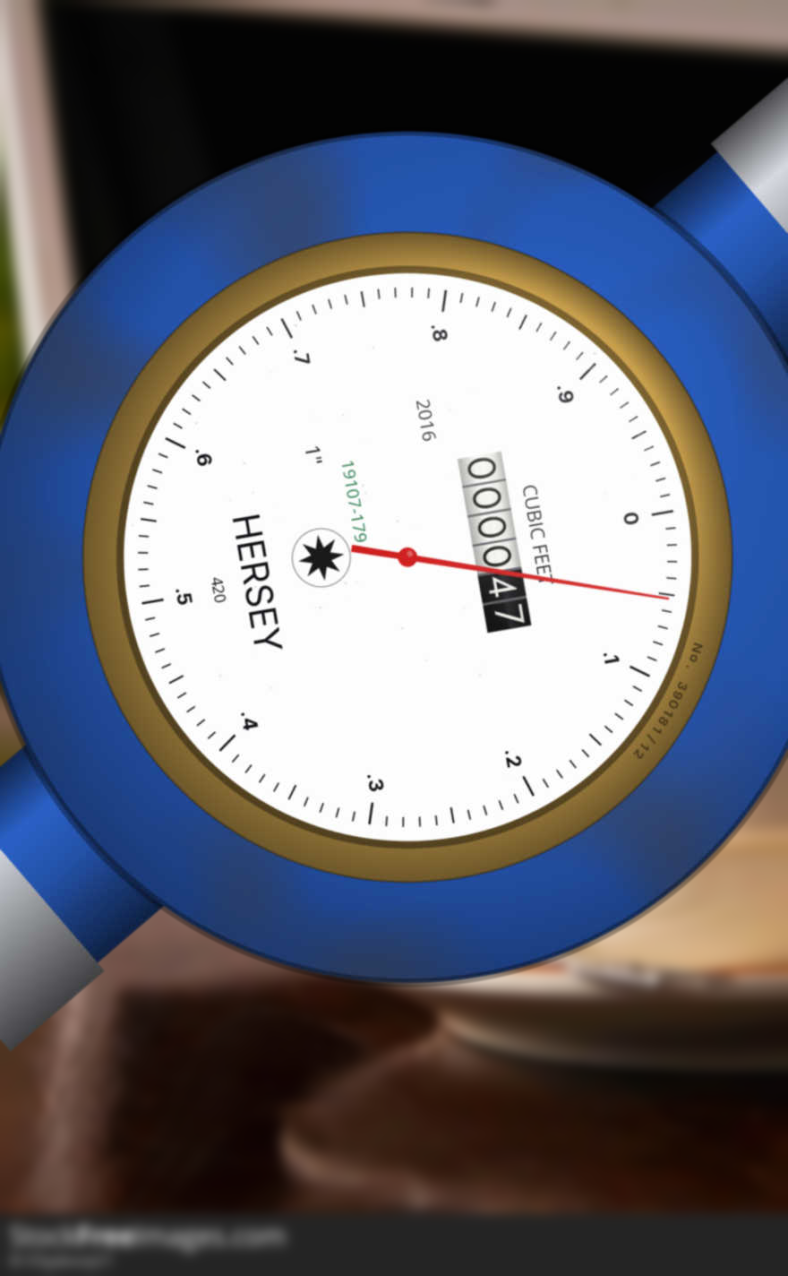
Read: 47.05,ft³
